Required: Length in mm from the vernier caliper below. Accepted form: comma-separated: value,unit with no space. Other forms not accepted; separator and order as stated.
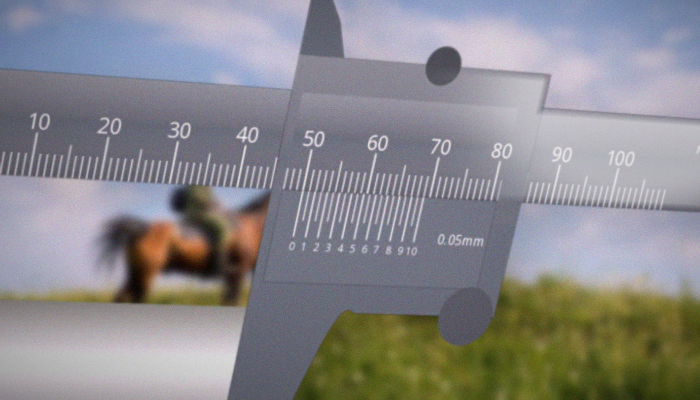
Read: 50.0,mm
